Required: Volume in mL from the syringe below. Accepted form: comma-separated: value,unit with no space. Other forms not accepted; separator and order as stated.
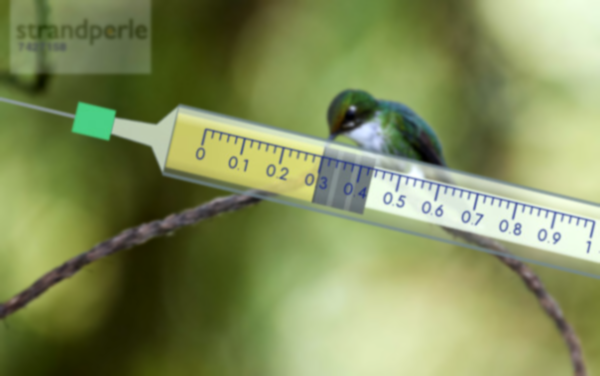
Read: 0.3,mL
